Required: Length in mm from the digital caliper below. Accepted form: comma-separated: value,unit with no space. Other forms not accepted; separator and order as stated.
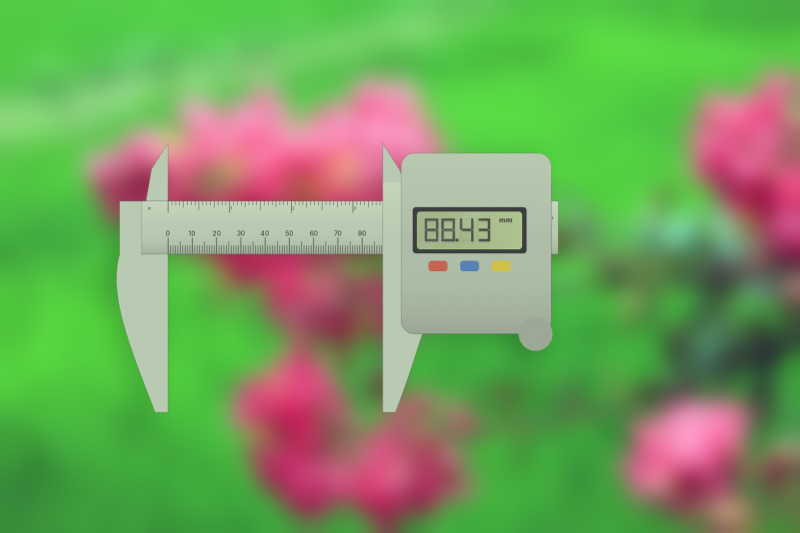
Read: 88.43,mm
